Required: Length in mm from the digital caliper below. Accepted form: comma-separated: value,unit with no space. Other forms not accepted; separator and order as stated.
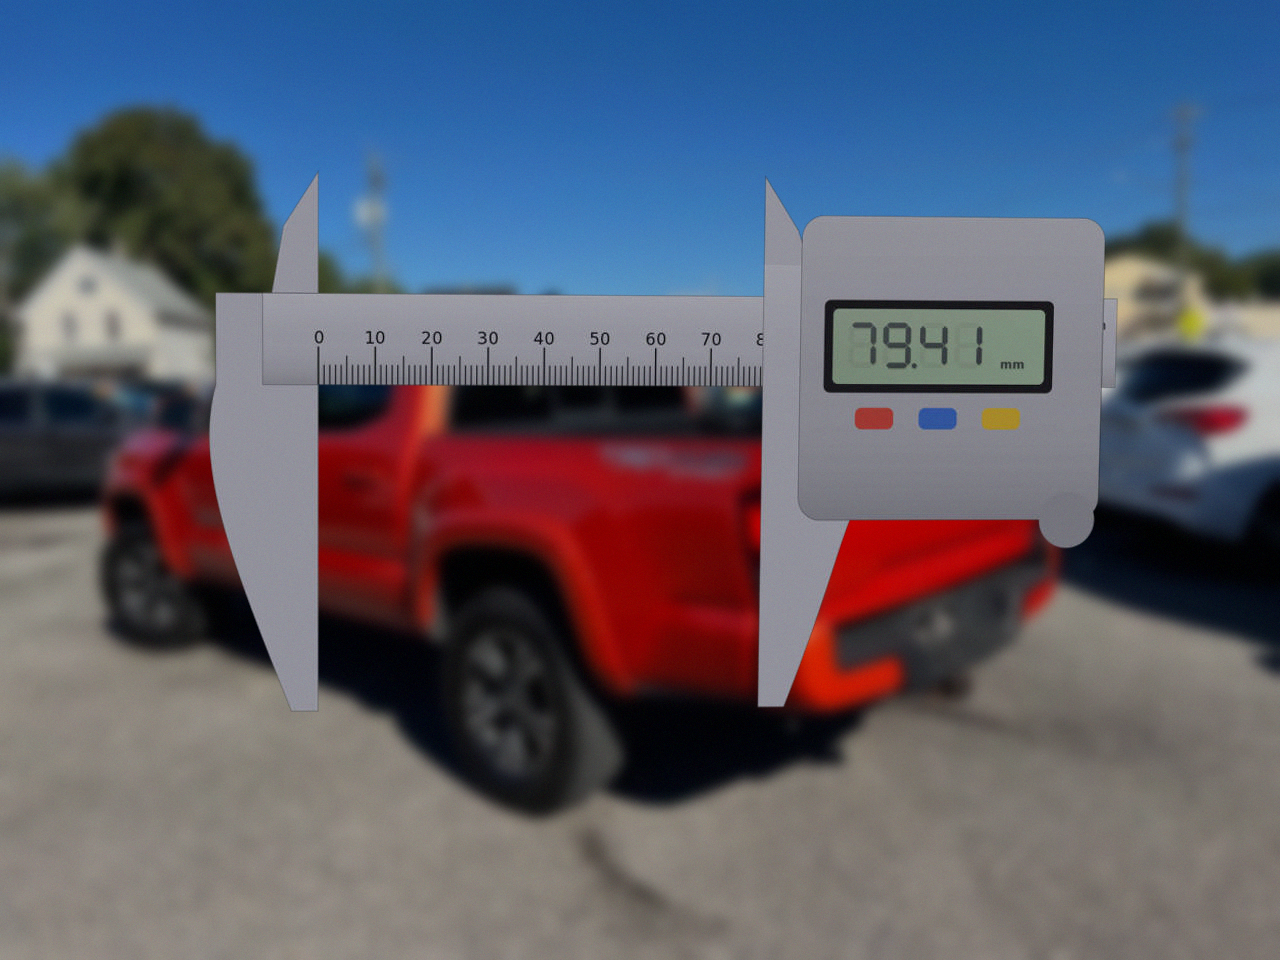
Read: 79.41,mm
